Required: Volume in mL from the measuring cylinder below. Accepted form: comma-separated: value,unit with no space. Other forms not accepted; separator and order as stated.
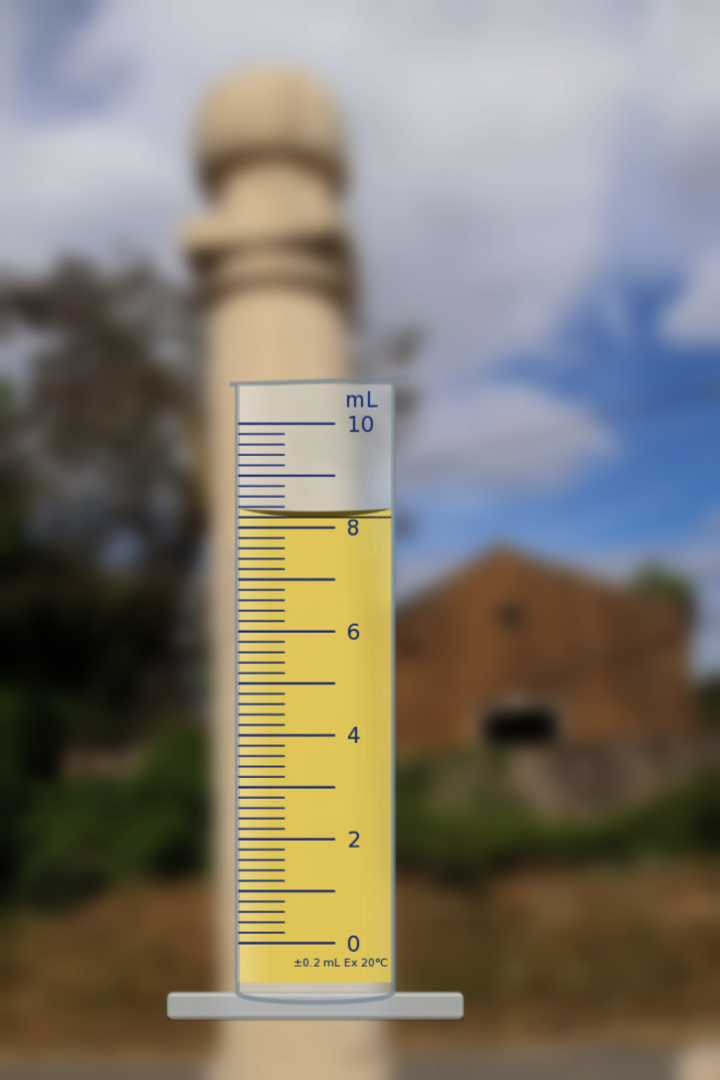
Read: 8.2,mL
